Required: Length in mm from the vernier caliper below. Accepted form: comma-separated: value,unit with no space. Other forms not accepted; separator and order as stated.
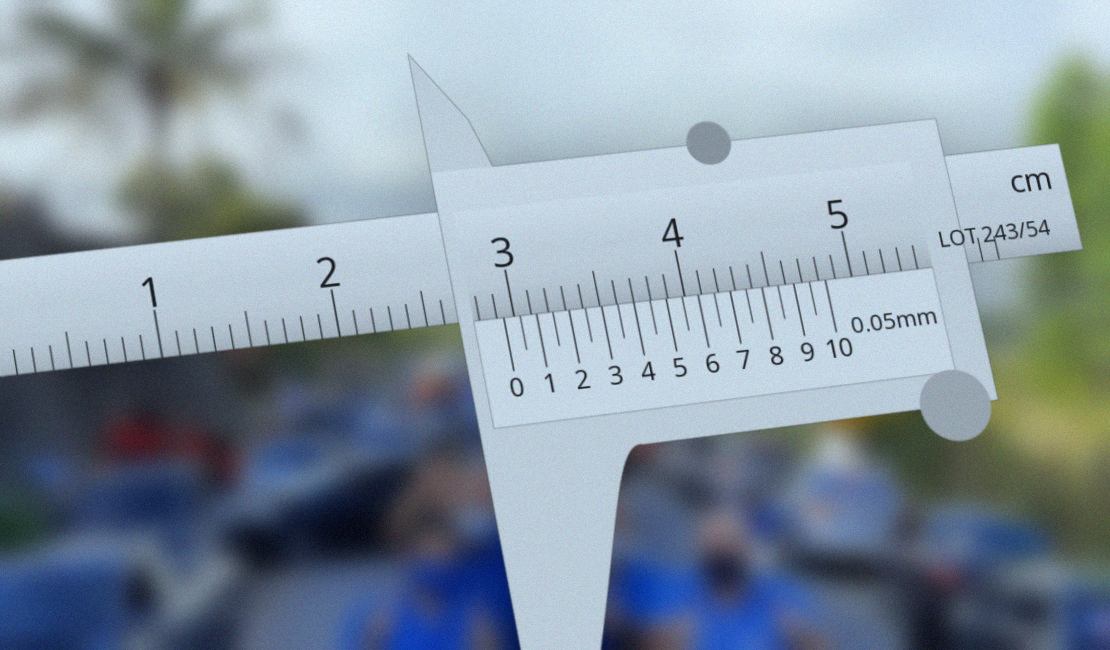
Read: 29.4,mm
